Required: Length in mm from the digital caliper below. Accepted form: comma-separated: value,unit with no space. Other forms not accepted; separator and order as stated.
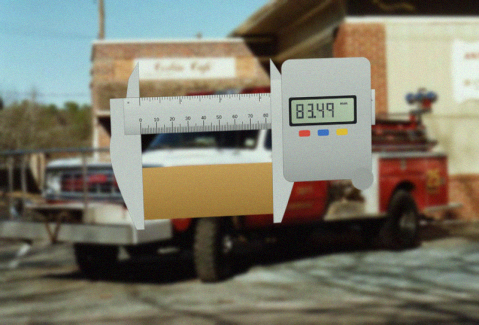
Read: 83.49,mm
